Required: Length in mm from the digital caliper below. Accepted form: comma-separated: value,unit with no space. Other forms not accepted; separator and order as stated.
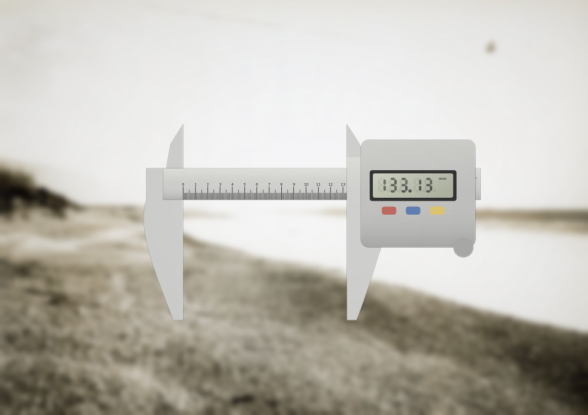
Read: 133.13,mm
